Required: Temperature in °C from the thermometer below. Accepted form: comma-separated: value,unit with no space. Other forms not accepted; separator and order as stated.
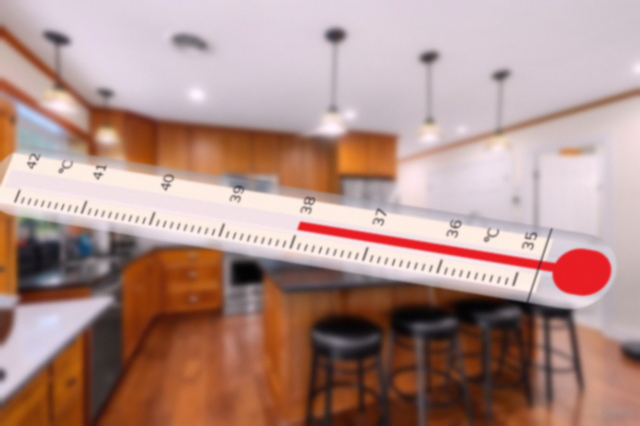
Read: 38,°C
